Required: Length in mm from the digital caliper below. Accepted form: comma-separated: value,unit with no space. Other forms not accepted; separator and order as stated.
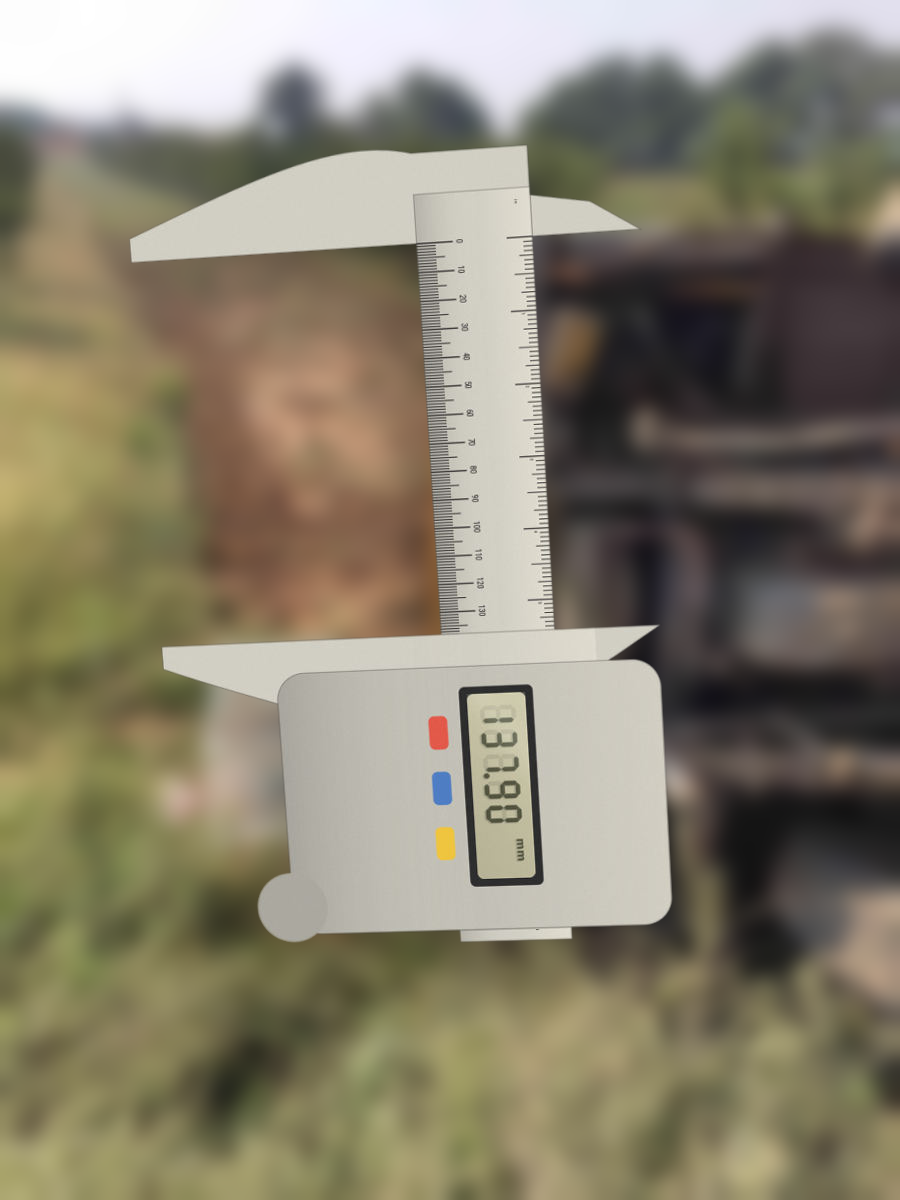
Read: 137.90,mm
